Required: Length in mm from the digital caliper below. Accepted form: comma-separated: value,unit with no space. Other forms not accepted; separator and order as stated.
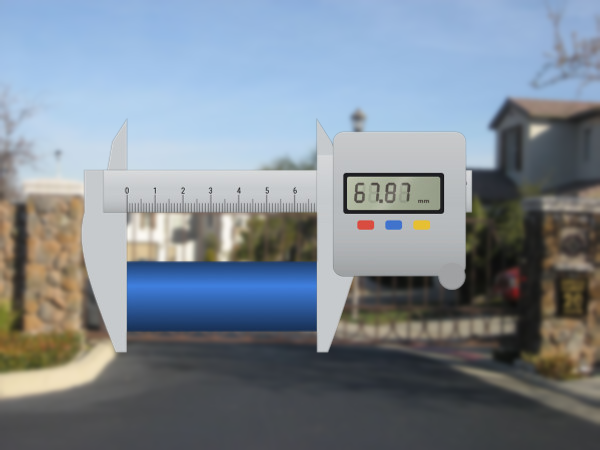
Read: 67.87,mm
